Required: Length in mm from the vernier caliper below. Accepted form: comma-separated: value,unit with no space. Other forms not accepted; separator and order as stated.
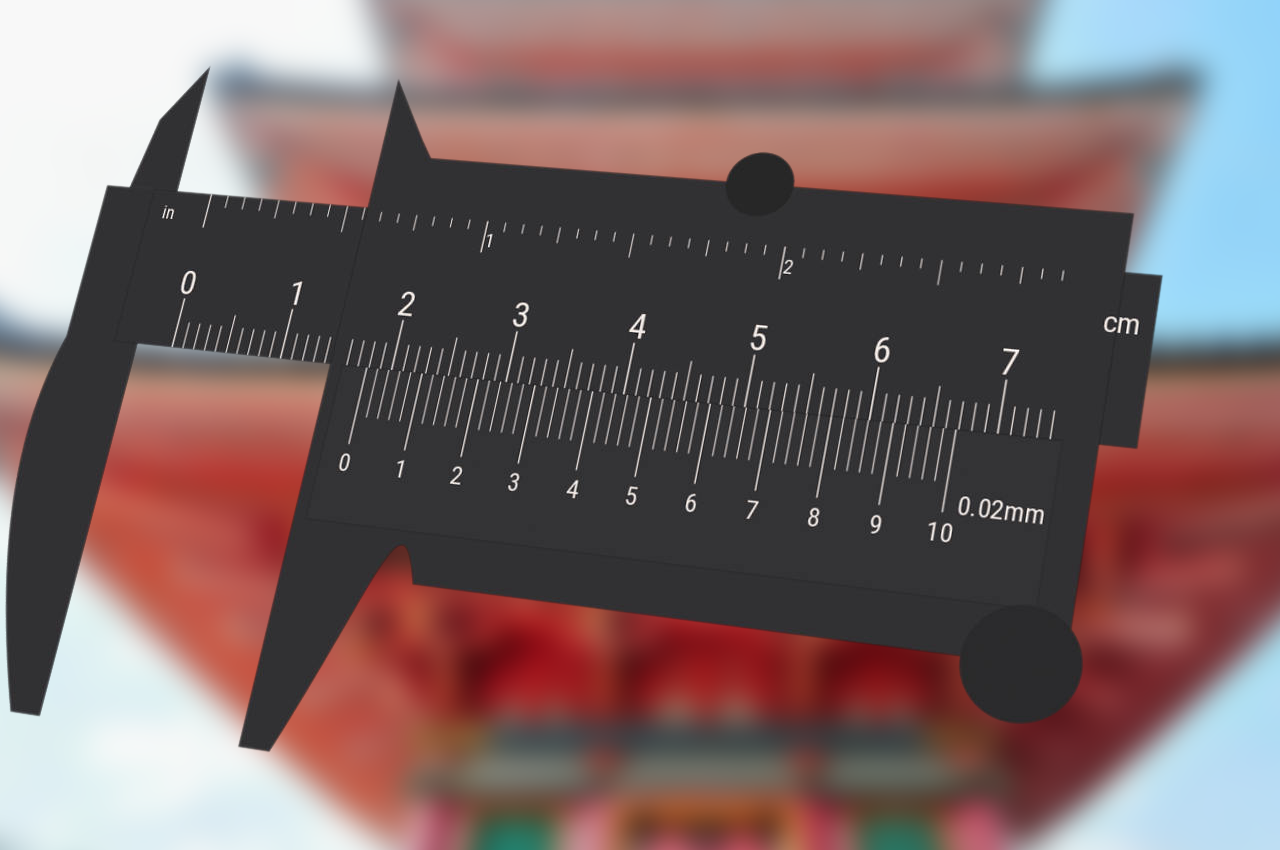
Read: 17.8,mm
